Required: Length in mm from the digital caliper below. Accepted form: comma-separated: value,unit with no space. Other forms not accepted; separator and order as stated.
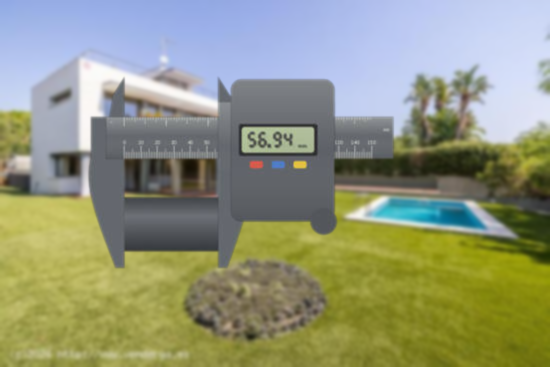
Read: 56.94,mm
